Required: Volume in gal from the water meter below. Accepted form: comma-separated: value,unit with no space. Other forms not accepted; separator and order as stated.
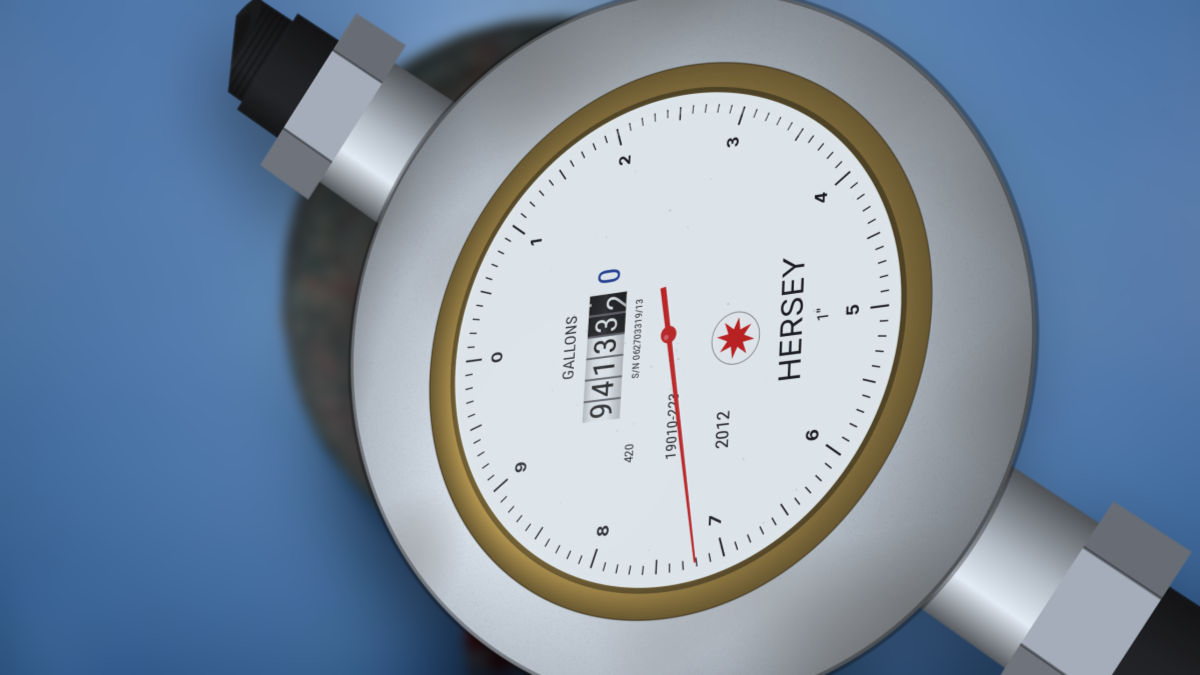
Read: 9413317.2,gal
